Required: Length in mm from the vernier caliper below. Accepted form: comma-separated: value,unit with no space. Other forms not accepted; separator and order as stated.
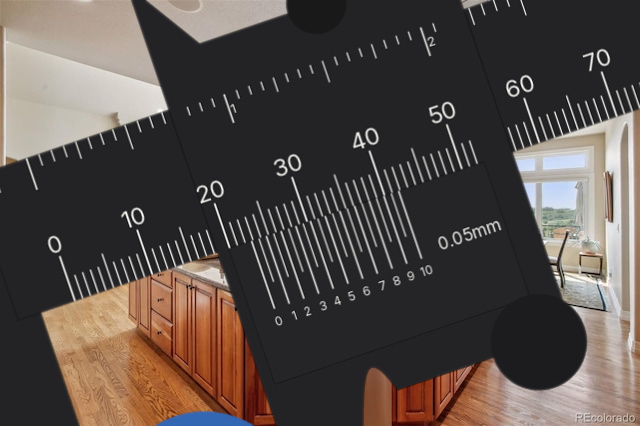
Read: 22.8,mm
